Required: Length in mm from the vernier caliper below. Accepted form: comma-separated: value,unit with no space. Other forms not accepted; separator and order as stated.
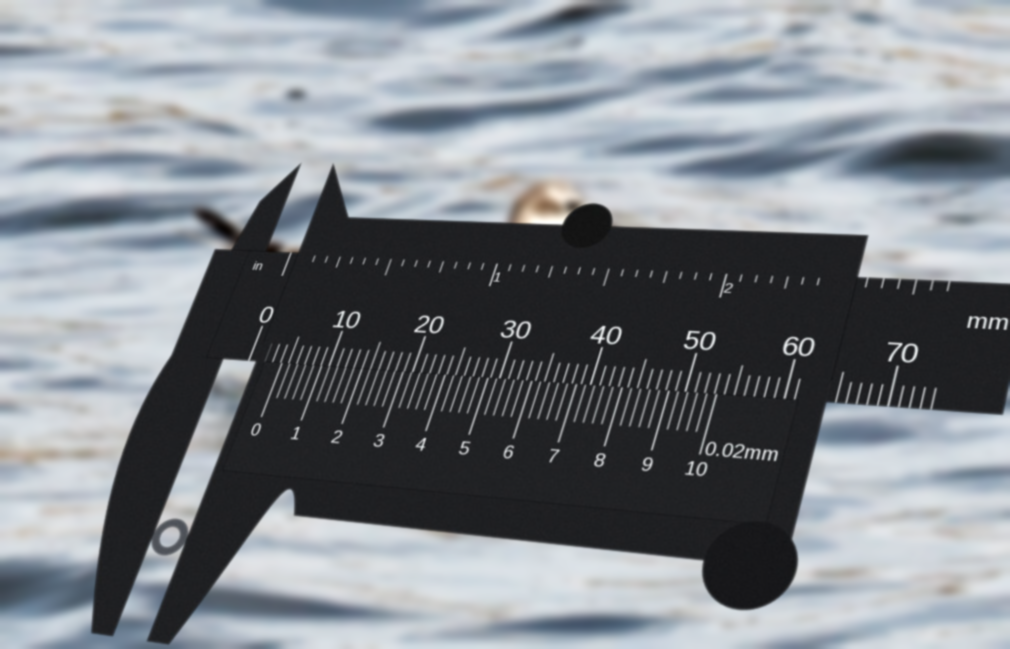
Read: 4.2,mm
